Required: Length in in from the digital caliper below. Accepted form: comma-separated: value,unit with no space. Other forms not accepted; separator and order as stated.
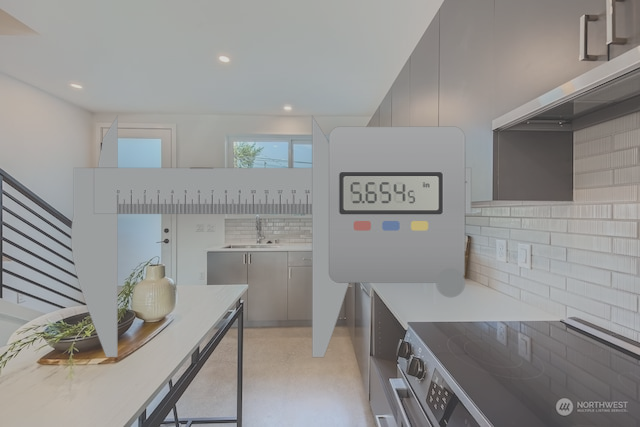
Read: 5.6545,in
